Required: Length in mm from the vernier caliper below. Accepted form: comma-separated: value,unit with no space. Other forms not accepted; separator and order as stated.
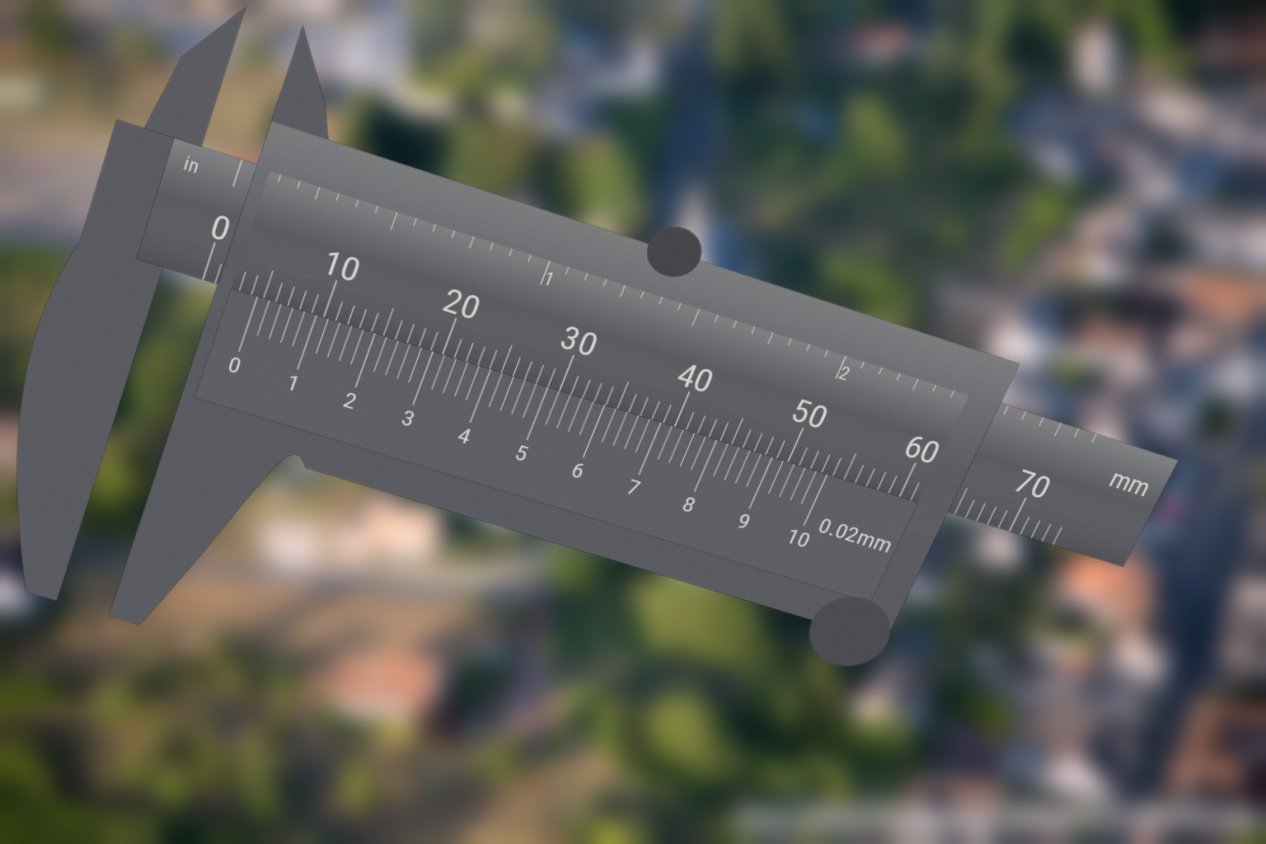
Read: 4.5,mm
